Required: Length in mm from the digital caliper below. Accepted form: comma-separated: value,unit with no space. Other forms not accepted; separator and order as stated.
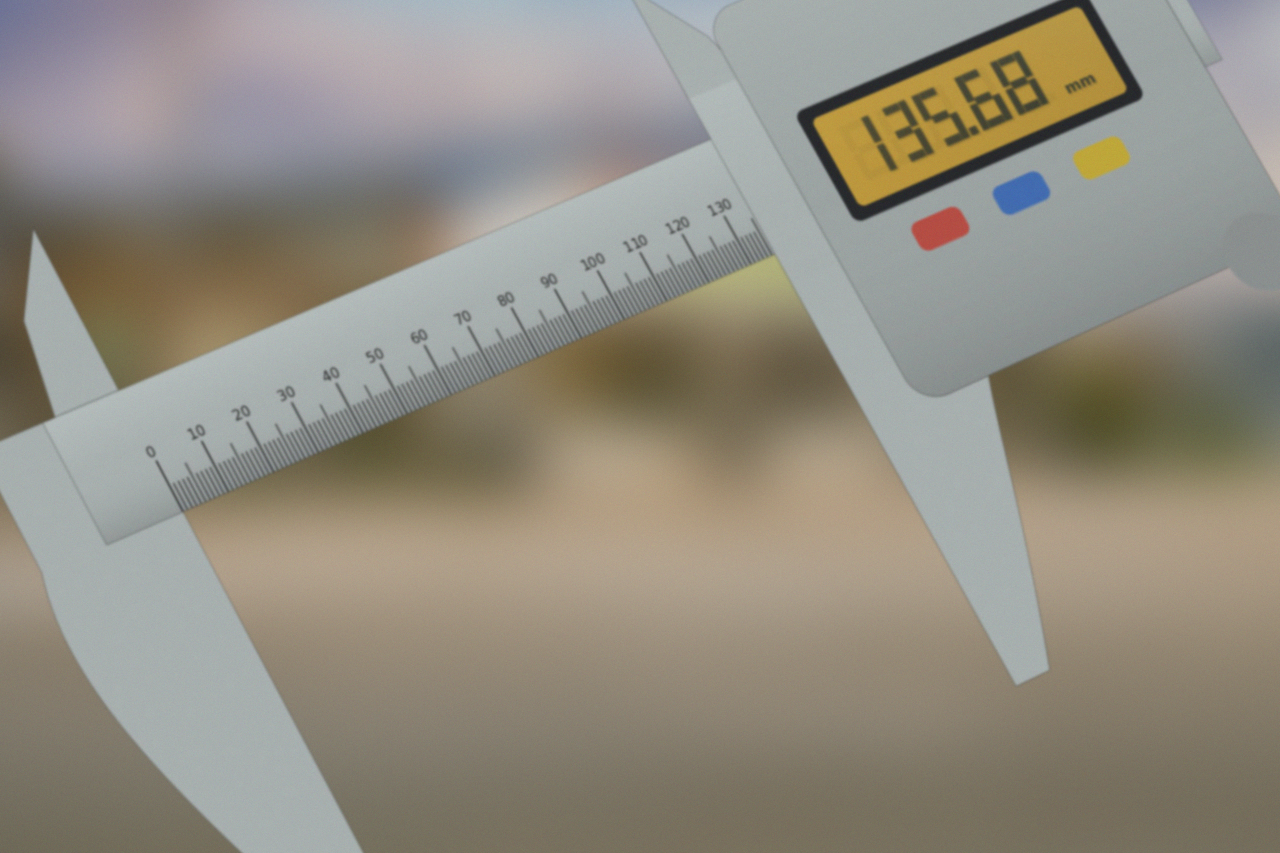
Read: 135.68,mm
